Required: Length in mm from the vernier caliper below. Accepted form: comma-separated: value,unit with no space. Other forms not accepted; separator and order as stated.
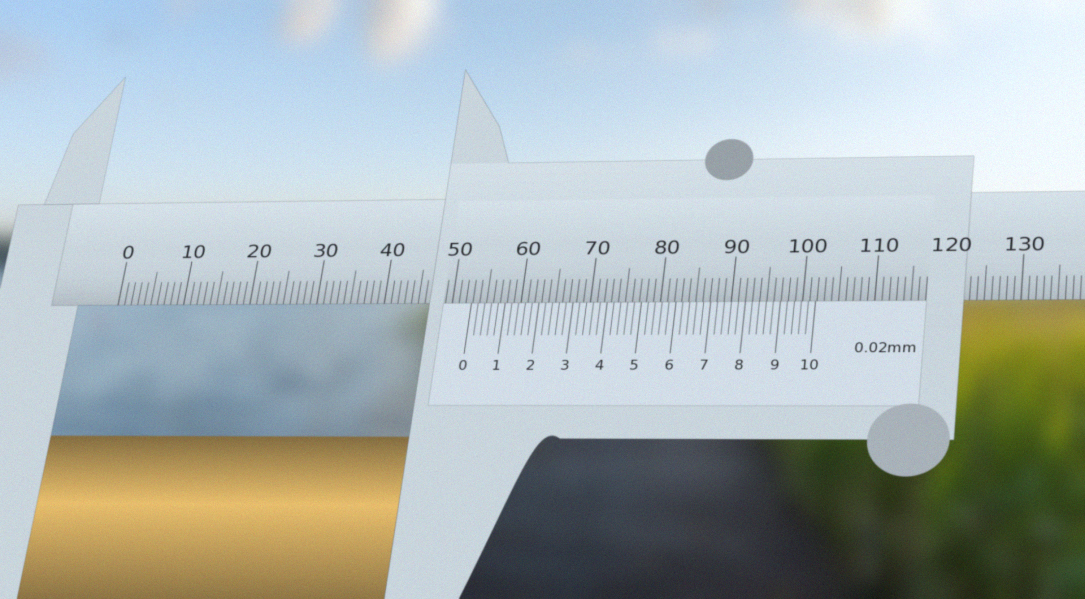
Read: 52.8,mm
